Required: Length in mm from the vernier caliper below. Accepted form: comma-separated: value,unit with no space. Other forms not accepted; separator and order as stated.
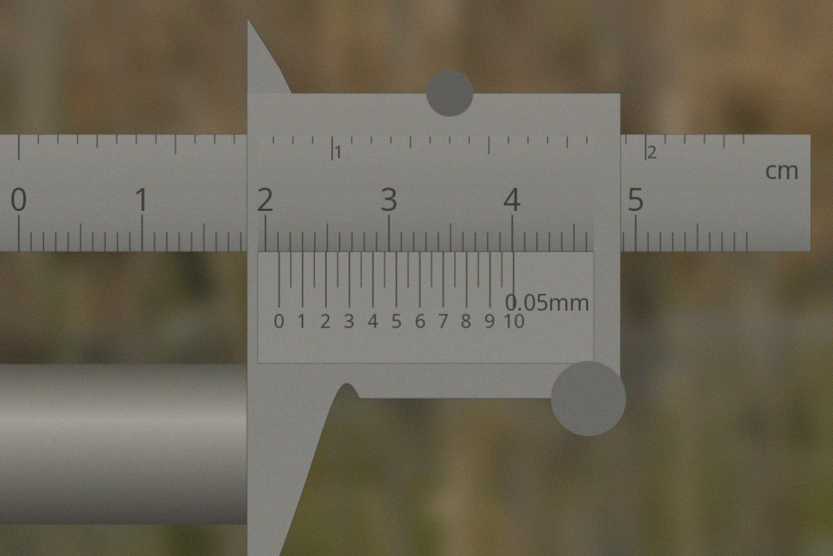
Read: 21.1,mm
